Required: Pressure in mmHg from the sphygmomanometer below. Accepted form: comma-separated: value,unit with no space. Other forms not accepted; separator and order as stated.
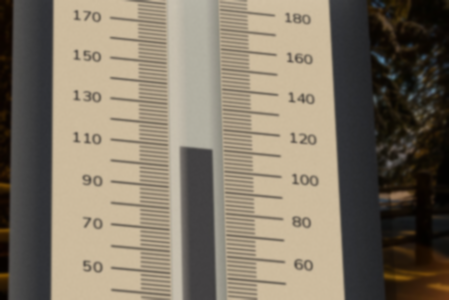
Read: 110,mmHg
